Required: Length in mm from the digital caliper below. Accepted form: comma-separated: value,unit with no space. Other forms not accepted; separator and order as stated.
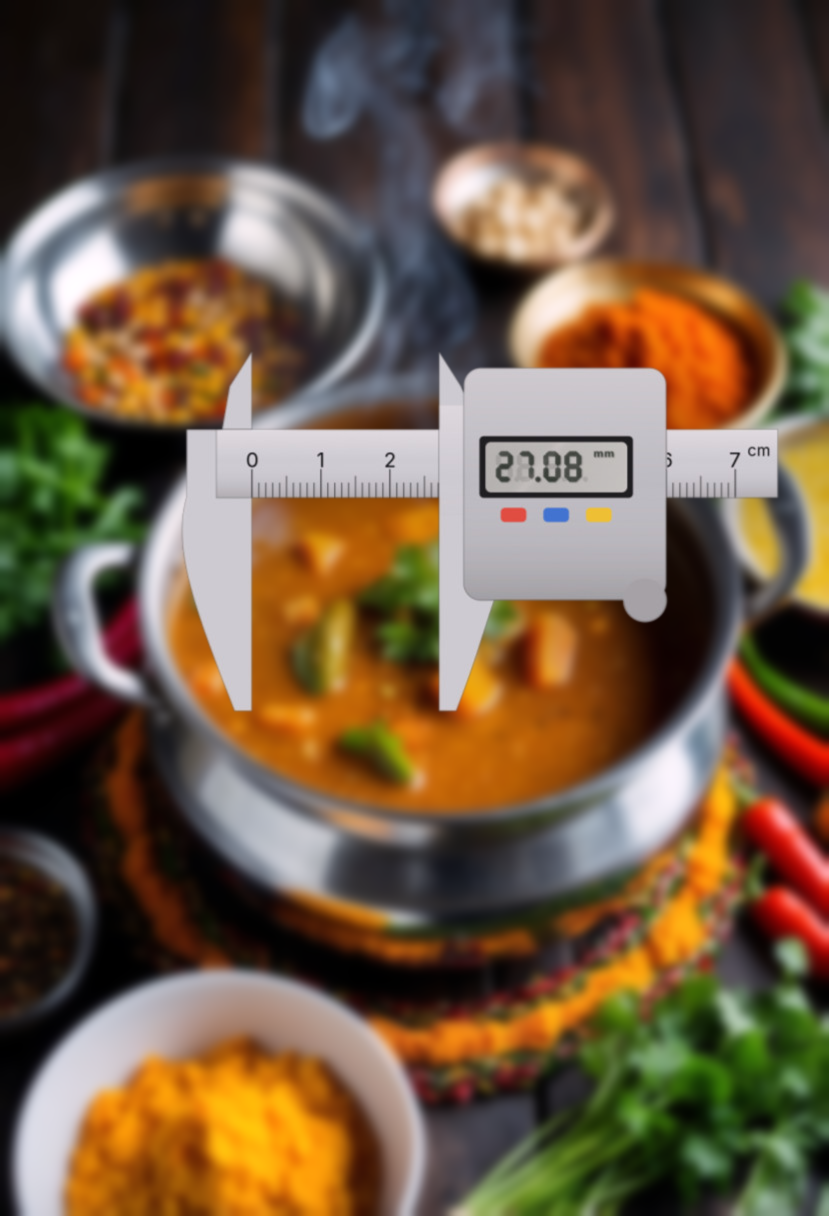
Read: 27.08,mm
